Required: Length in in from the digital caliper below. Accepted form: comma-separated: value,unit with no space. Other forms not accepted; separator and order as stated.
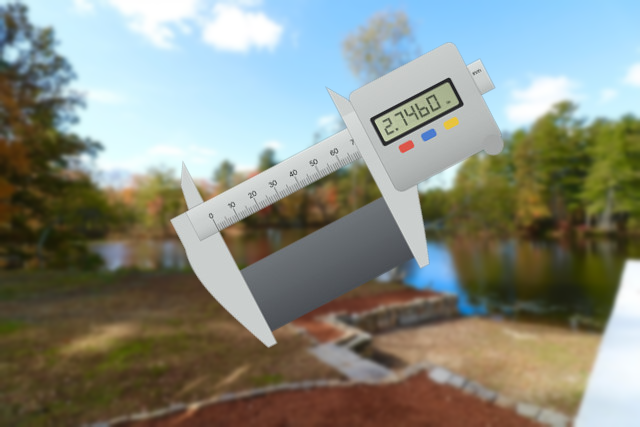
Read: 2.7460,in
